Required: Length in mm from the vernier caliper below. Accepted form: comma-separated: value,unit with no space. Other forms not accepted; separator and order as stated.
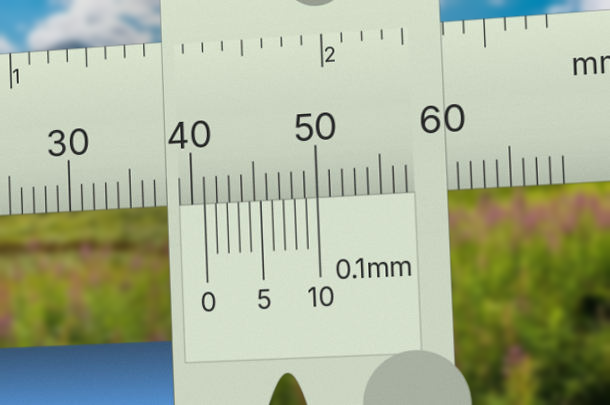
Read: 41.0,mm
